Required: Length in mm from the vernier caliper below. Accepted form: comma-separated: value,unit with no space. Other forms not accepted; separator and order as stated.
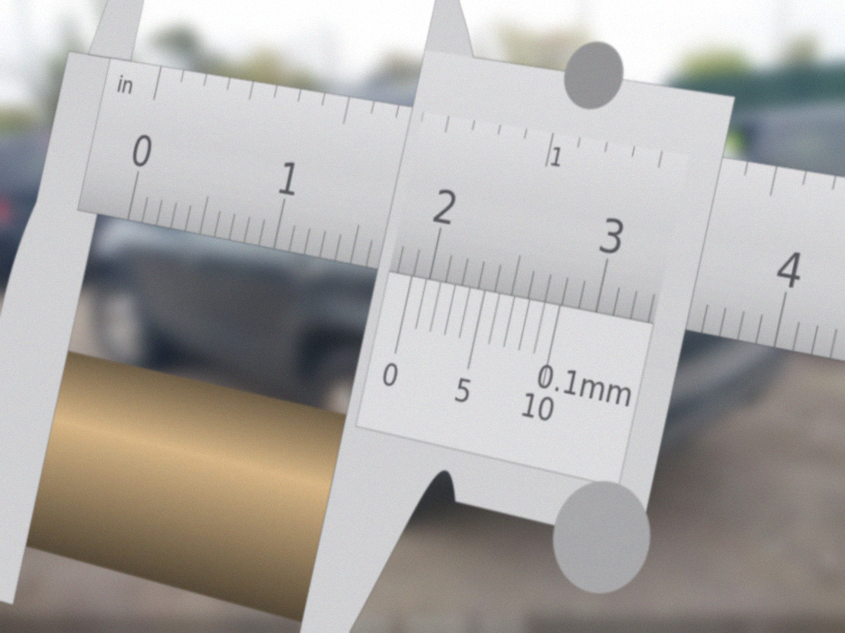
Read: 18.9,mm
